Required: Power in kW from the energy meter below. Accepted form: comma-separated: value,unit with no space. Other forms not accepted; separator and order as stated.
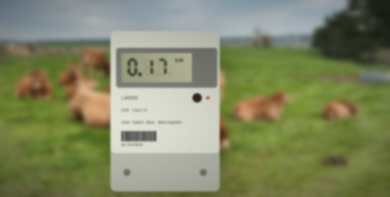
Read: 0.17,kW
